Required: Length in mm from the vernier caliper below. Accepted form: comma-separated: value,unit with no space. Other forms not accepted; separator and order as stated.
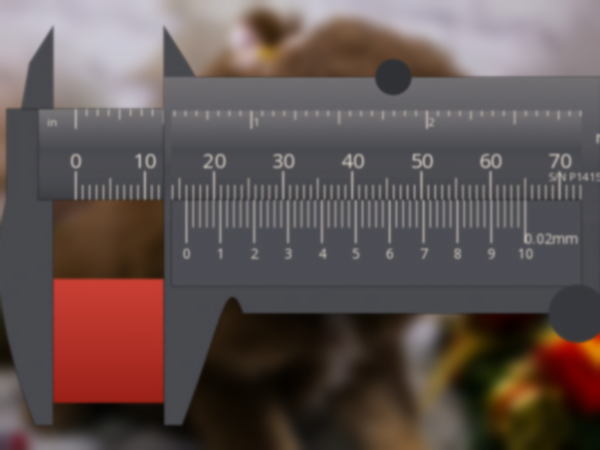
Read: 16.0,mm
